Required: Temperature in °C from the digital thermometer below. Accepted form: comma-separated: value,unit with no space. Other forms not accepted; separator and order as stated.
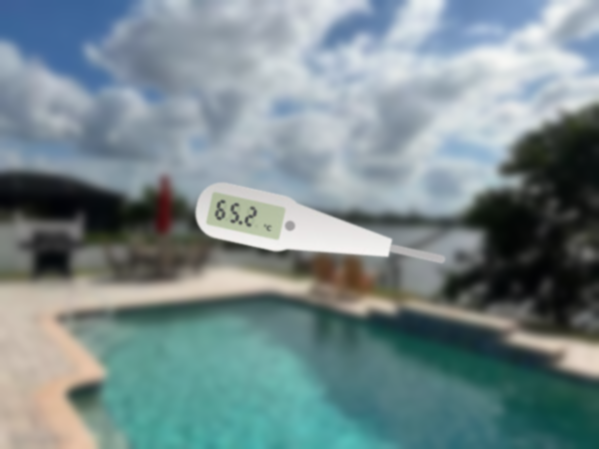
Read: 65.2,°C
